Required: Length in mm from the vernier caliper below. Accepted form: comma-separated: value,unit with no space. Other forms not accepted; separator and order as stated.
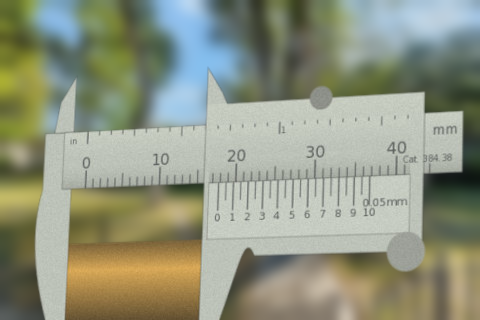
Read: 17.8,mm
